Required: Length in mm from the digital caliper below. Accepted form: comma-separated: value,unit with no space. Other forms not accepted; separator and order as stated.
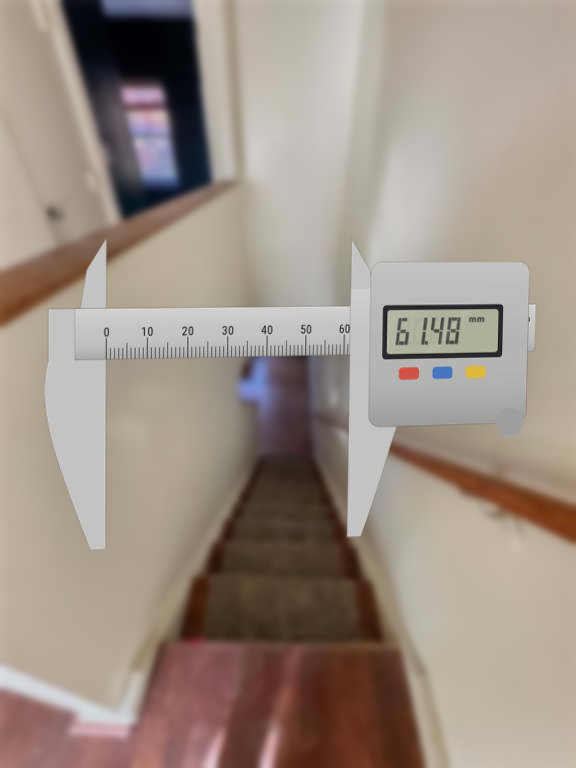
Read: 61.48,mm
